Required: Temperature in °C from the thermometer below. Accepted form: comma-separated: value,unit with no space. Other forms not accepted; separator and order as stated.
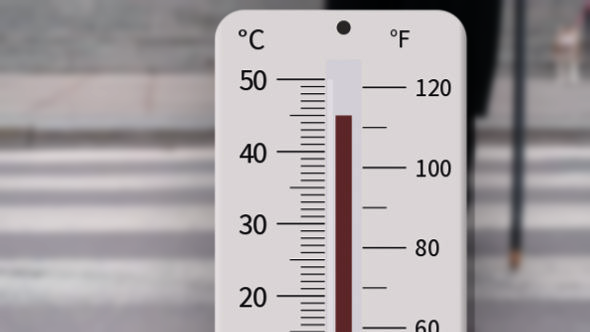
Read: 45,°C
